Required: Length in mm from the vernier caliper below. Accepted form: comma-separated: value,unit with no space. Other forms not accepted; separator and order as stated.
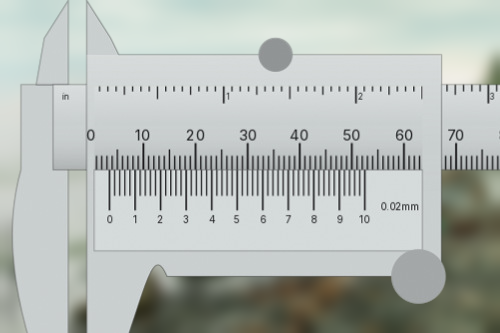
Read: 3.5,mm
